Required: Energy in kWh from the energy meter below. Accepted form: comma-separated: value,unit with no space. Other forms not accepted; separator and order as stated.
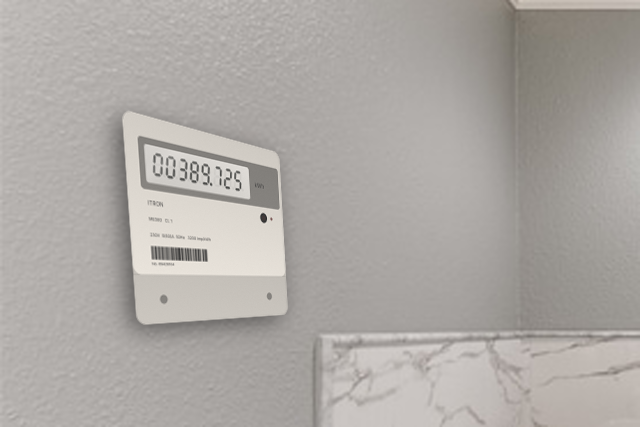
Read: 389.725,kWh
